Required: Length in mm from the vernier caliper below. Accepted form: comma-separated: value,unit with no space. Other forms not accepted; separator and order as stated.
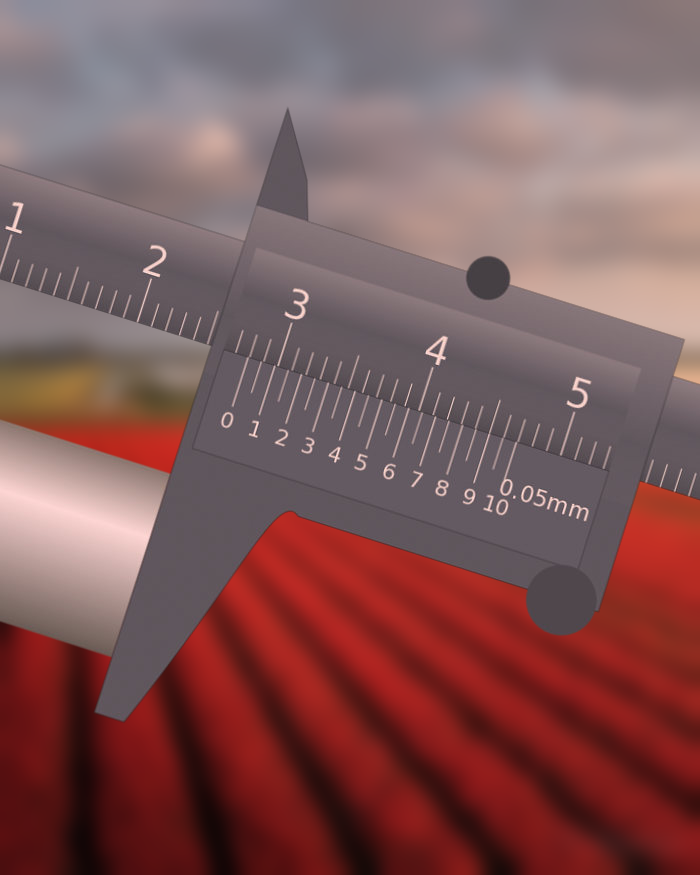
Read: 27.9,mm
